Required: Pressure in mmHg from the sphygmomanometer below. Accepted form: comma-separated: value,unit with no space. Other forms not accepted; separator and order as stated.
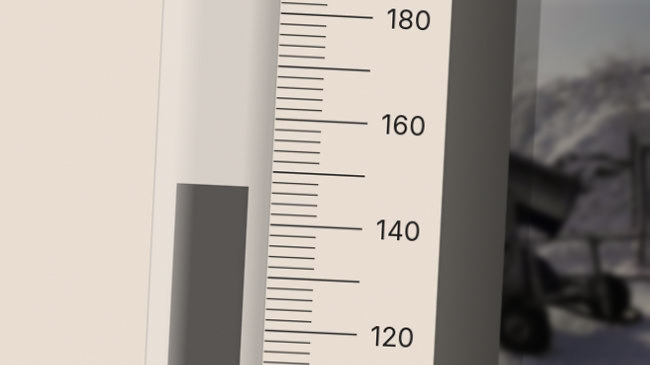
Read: 147,mmHg
